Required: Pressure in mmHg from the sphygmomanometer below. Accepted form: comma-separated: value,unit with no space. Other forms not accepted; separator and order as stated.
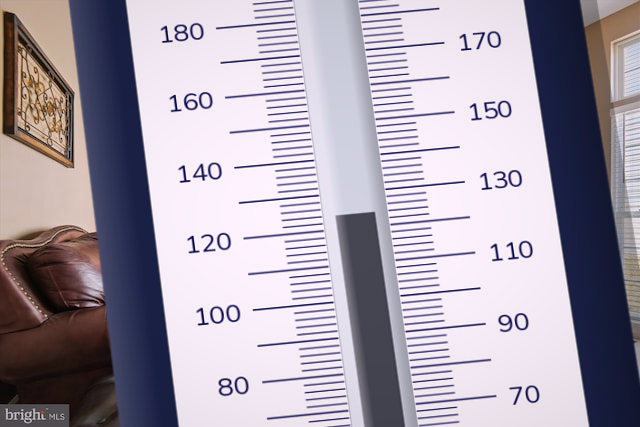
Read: 124,mmHg
